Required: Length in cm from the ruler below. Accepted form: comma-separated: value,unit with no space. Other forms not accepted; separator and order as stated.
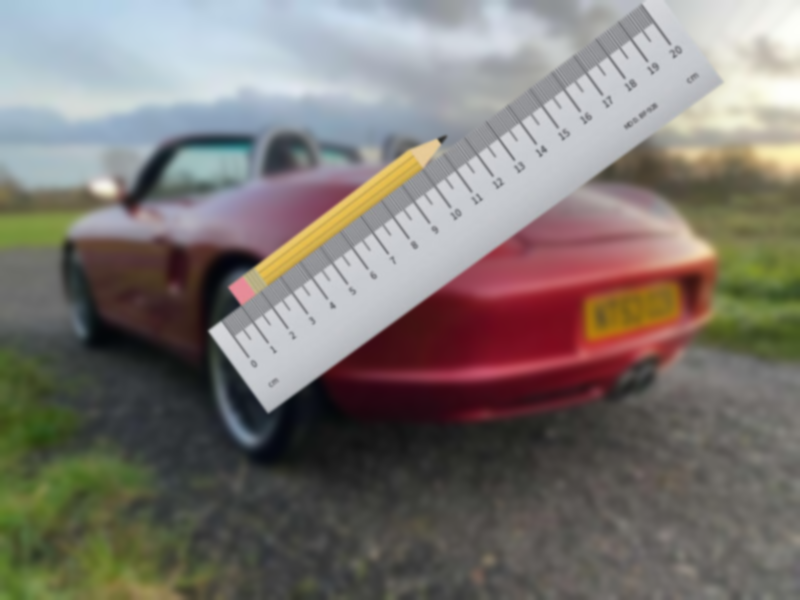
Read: 10.5,cm
